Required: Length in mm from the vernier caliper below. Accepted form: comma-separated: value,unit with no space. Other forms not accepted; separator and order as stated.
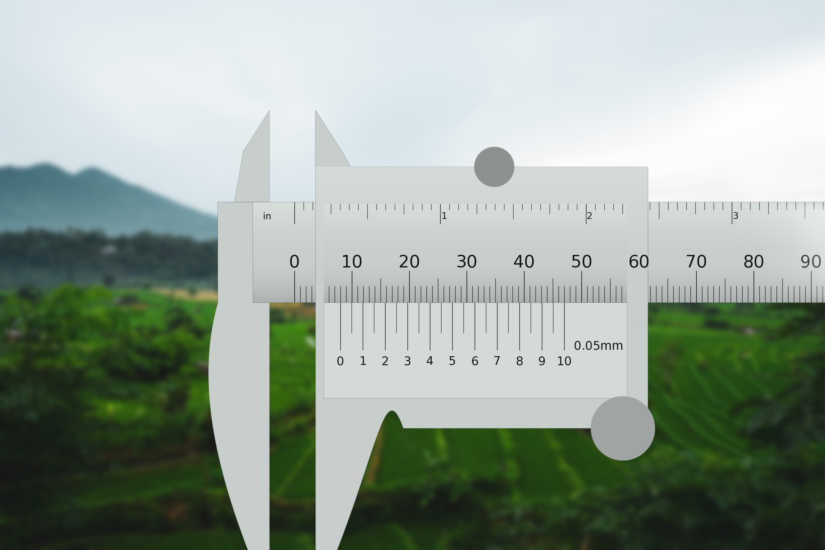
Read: 8.0,mm
